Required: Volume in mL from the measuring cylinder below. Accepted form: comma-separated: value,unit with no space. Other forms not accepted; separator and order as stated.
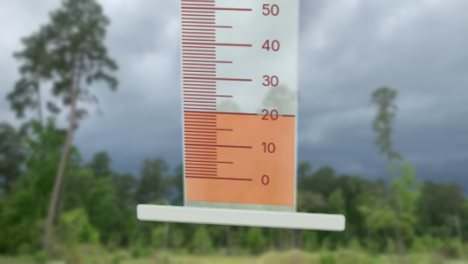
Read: 20,mL
